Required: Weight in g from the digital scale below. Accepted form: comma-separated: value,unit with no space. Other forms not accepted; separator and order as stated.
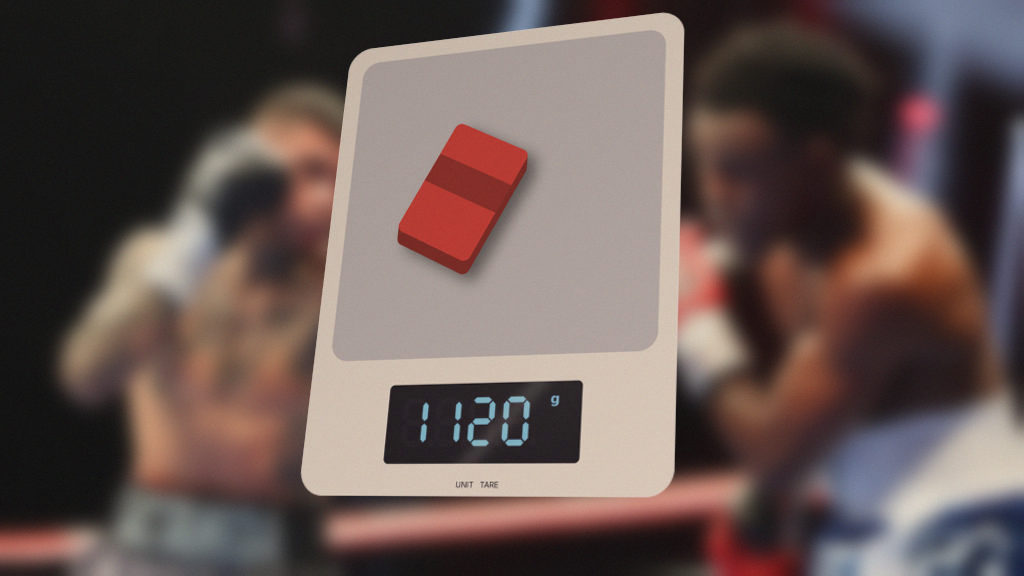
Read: 1120,g
